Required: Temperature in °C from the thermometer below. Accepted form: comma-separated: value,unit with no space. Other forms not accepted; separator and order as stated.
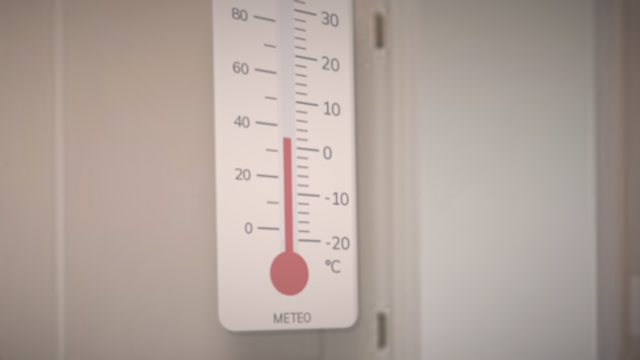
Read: 2,°C
